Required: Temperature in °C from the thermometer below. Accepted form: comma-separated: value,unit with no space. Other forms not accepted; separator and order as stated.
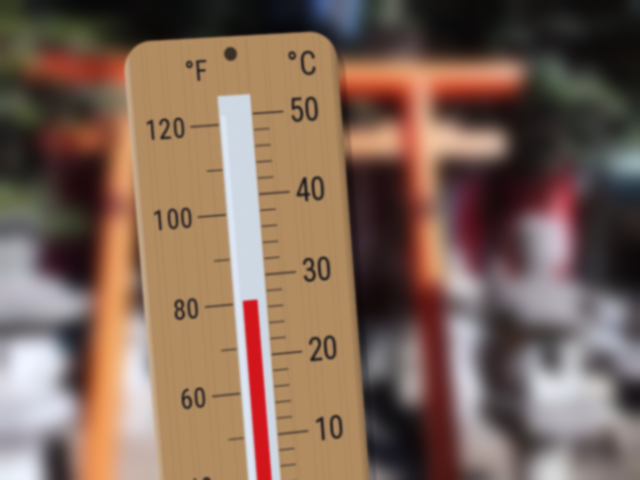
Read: 27,°C
